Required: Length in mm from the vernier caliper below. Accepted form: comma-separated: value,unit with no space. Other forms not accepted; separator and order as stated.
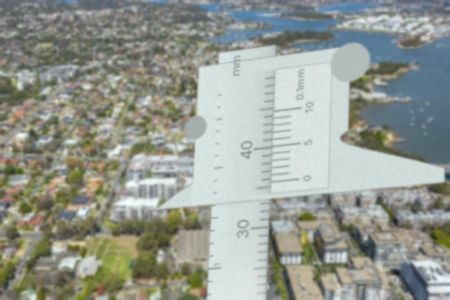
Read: 35.6,mm
